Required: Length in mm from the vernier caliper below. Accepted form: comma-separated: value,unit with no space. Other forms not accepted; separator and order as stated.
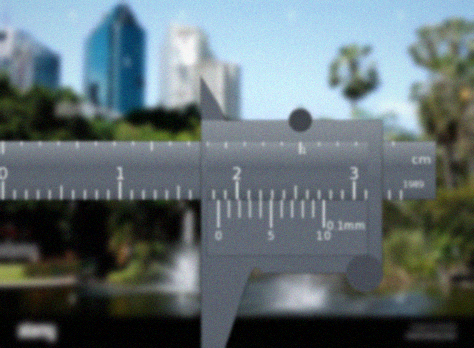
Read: 18.4,mm
